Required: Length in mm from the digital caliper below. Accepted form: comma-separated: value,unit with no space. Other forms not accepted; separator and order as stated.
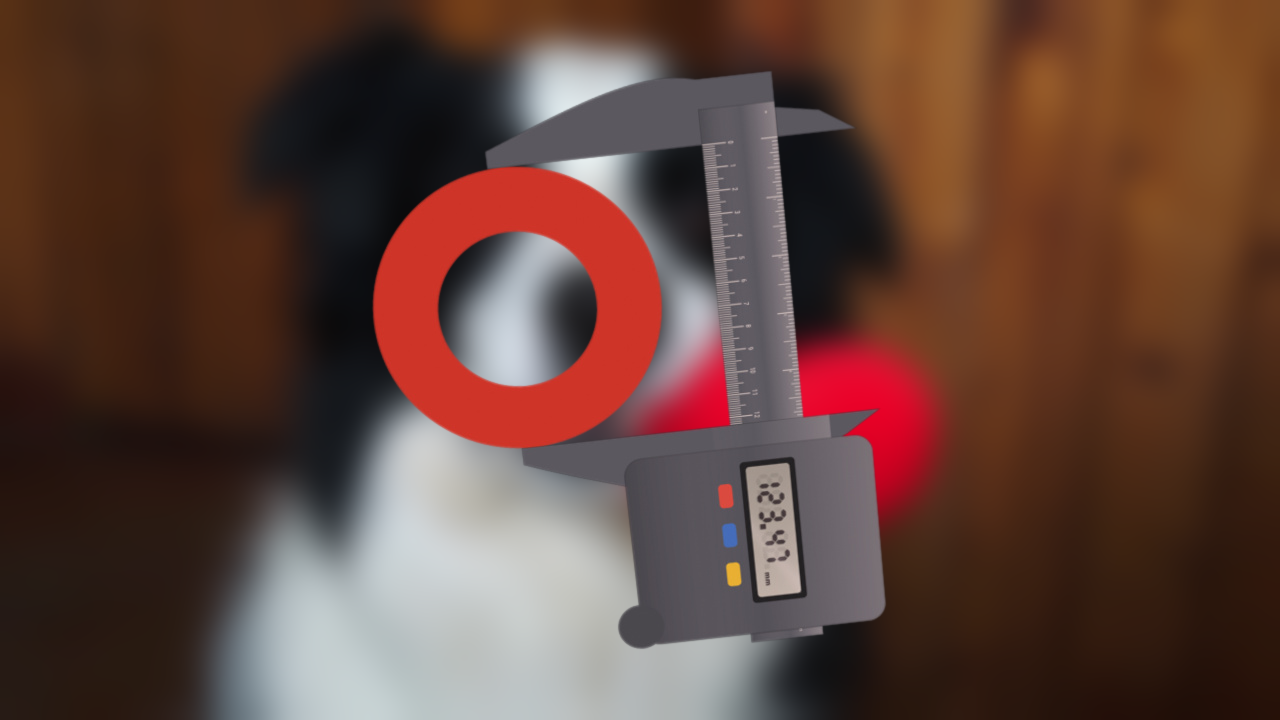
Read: 123.47,mm
